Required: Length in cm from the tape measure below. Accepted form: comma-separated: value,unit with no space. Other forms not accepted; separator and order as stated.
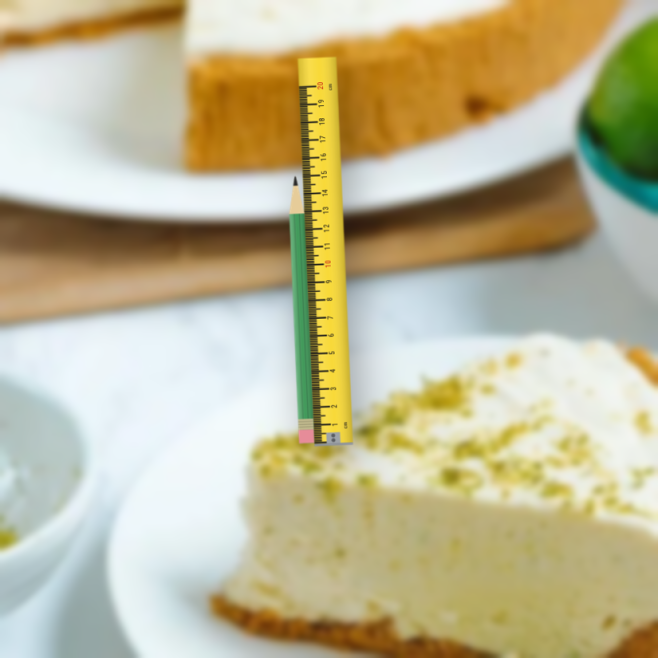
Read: 15,cm
